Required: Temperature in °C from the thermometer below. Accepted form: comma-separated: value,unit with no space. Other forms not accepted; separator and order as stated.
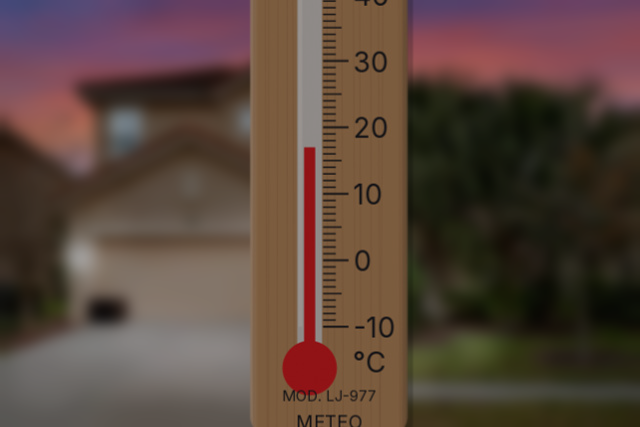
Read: 17,°C
